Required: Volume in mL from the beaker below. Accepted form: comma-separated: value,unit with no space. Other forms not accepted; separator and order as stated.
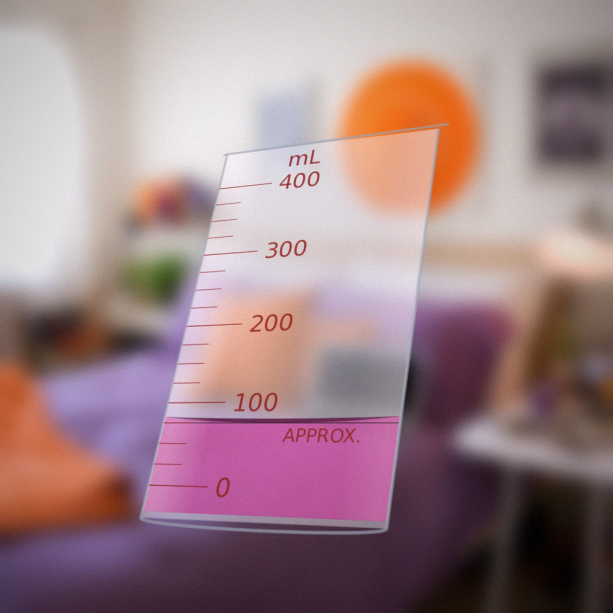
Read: 75,mL
